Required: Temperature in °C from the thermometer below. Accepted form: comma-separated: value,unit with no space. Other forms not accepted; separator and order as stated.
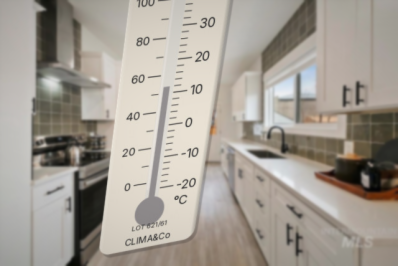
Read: 12,°C
